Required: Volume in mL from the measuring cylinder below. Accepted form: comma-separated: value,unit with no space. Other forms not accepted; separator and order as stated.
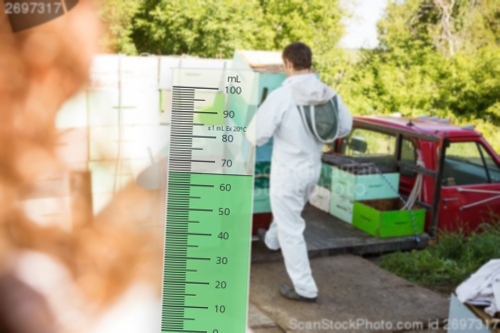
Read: 65,mL
